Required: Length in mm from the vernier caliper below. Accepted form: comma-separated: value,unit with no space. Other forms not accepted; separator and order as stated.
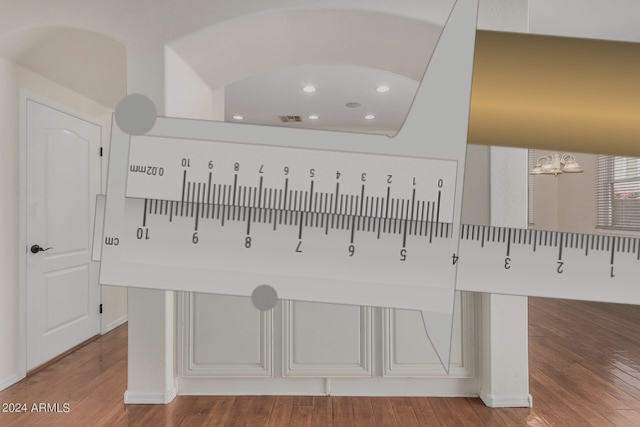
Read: 44.0,mm
